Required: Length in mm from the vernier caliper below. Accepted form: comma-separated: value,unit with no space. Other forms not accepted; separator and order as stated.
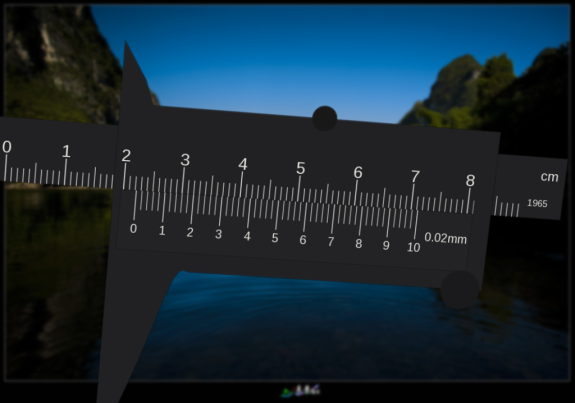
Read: 22.2,mm
